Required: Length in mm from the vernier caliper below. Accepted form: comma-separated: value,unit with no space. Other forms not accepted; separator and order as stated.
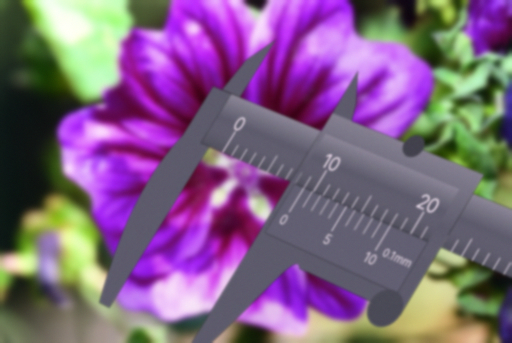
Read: 9.0,mm
